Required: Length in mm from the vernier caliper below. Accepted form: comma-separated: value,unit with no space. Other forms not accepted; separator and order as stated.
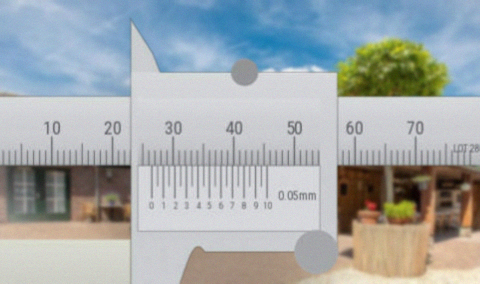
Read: 26.5,mm
